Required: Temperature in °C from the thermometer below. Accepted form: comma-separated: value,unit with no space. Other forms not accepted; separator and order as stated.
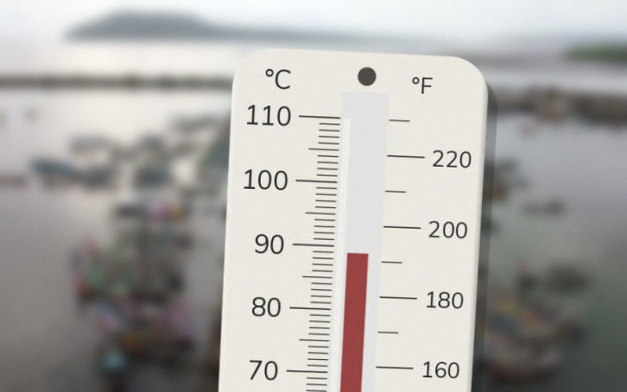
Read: 89,°C
